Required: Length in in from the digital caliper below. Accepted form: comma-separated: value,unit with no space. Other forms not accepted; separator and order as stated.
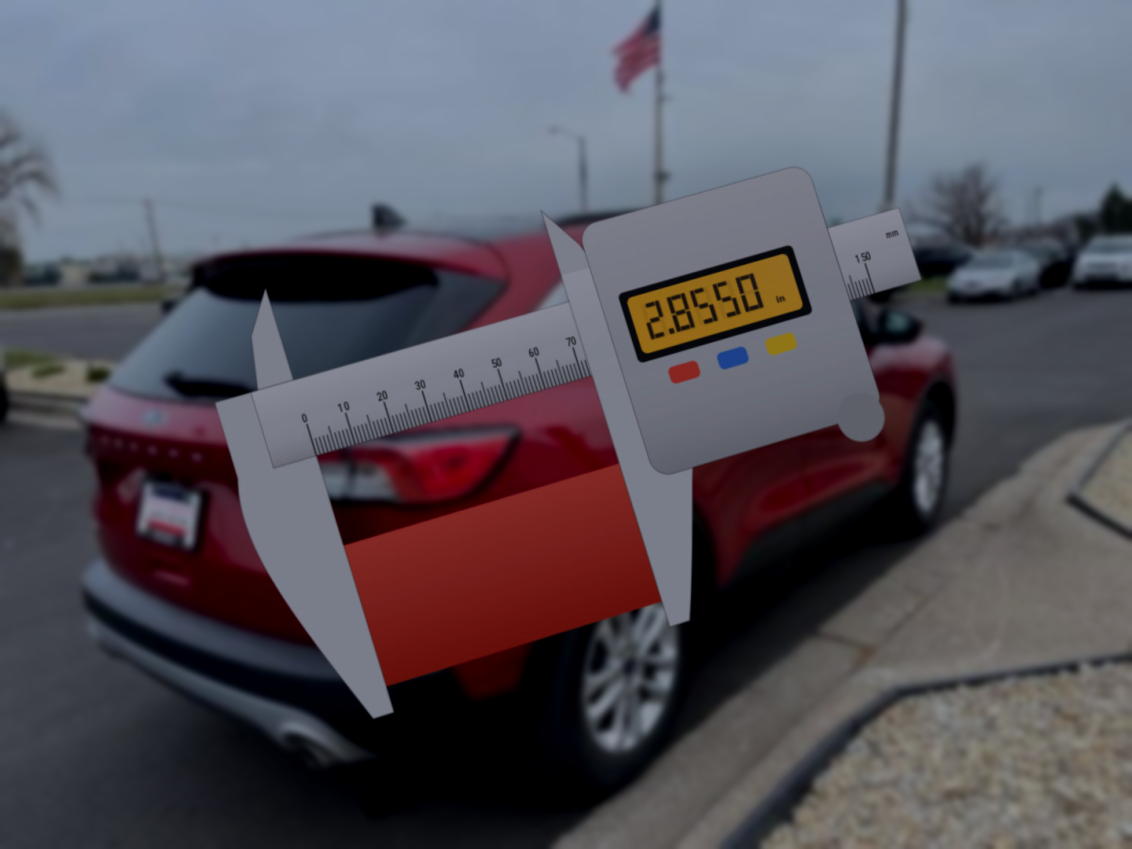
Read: 2.8550,in
